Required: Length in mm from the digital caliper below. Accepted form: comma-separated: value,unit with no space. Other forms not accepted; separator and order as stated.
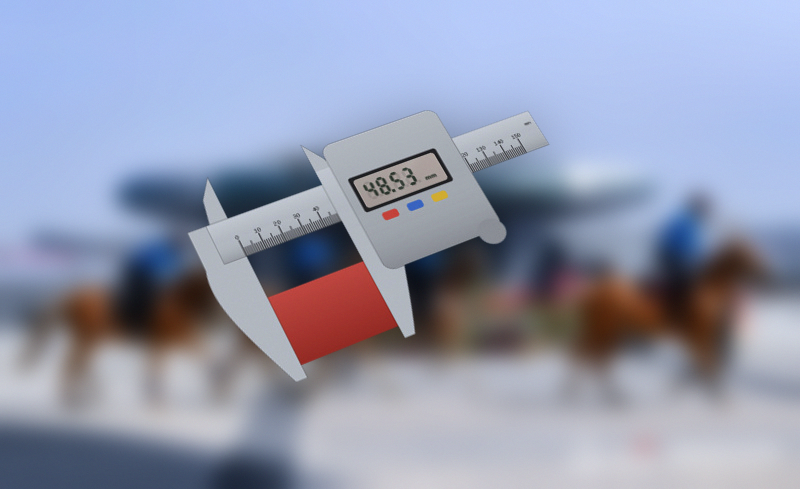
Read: 48.53,mm
